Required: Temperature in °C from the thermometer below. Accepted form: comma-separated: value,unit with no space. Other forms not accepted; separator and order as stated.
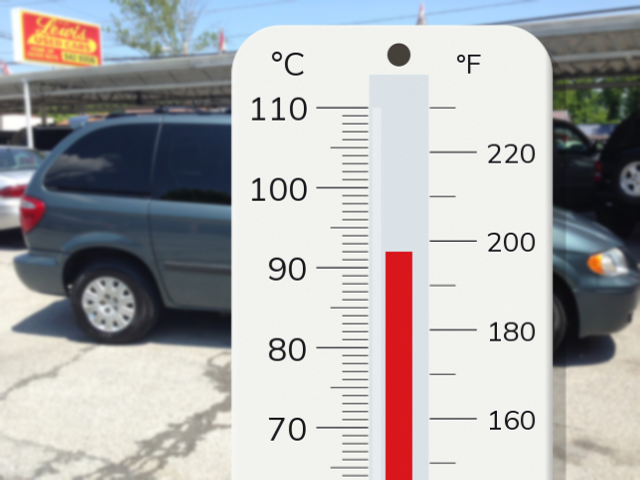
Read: 92,°C
